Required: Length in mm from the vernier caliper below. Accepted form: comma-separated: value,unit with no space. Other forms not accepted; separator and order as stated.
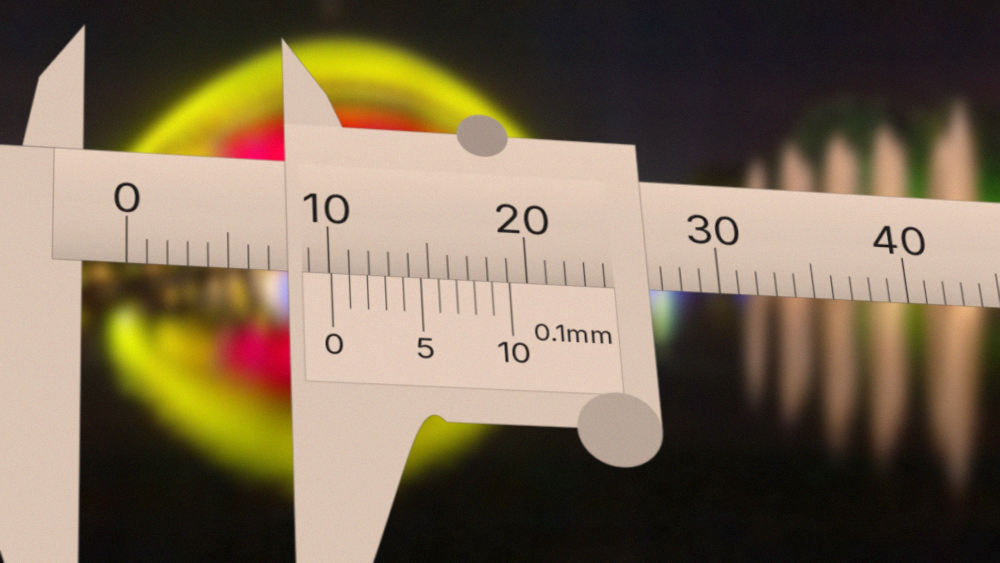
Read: 10.1,mm
